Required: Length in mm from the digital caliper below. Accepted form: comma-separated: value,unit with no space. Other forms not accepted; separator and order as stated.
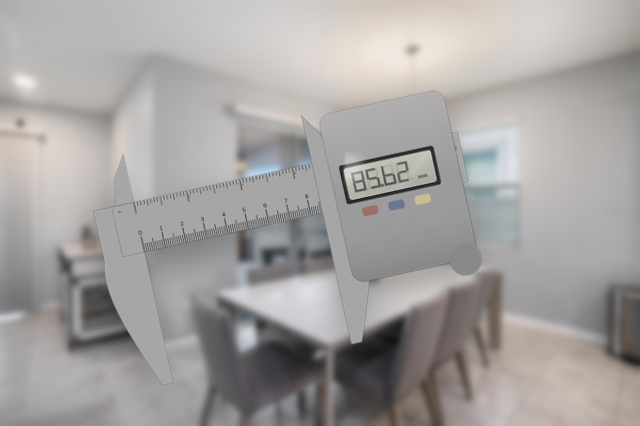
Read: 85.62,mm
